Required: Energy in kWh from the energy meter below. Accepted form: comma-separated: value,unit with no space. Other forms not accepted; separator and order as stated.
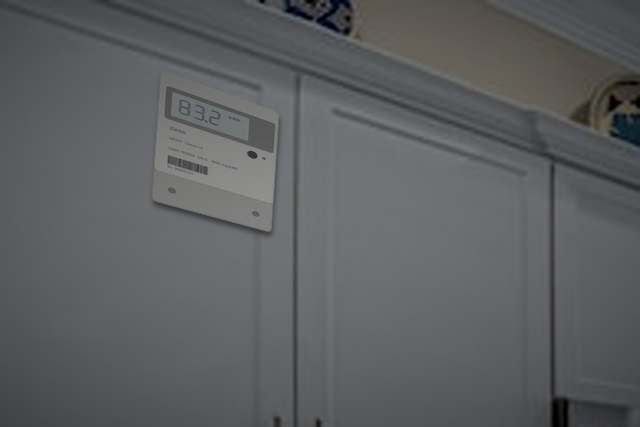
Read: 83.2,kWh
